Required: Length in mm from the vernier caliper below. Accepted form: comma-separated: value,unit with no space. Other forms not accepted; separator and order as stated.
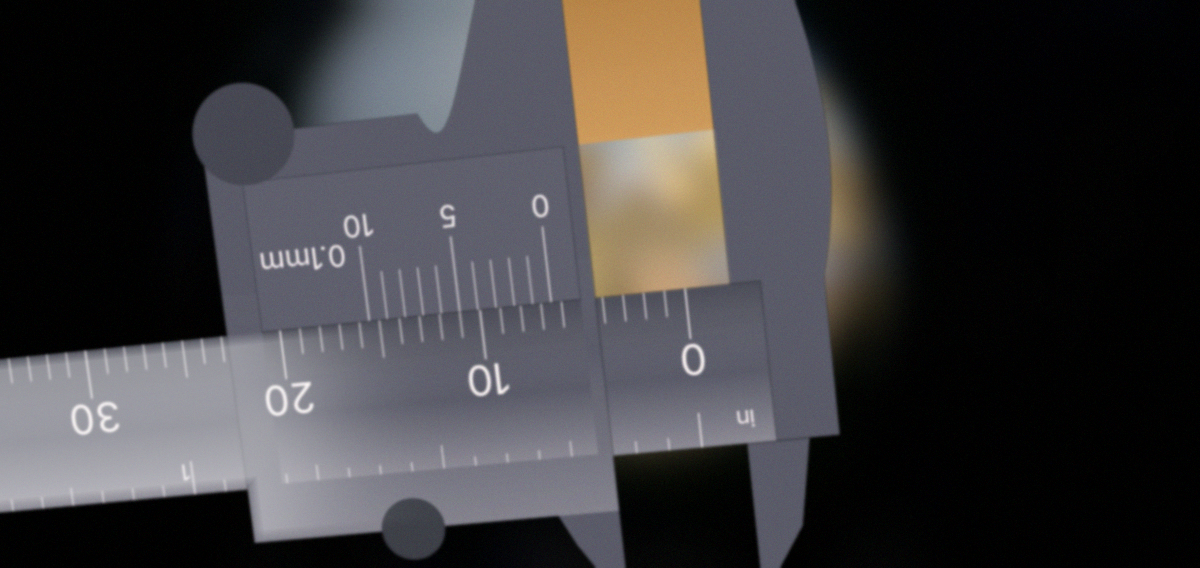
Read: 6.5,mm
